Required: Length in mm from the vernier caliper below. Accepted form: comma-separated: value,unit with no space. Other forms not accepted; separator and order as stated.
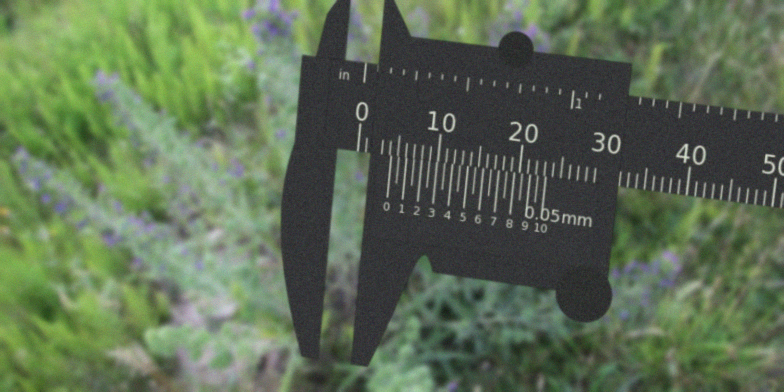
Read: 4.2,mm
